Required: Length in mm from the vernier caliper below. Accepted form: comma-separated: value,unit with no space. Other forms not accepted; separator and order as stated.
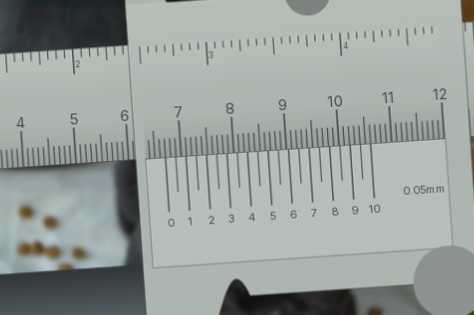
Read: 67.0,mm
